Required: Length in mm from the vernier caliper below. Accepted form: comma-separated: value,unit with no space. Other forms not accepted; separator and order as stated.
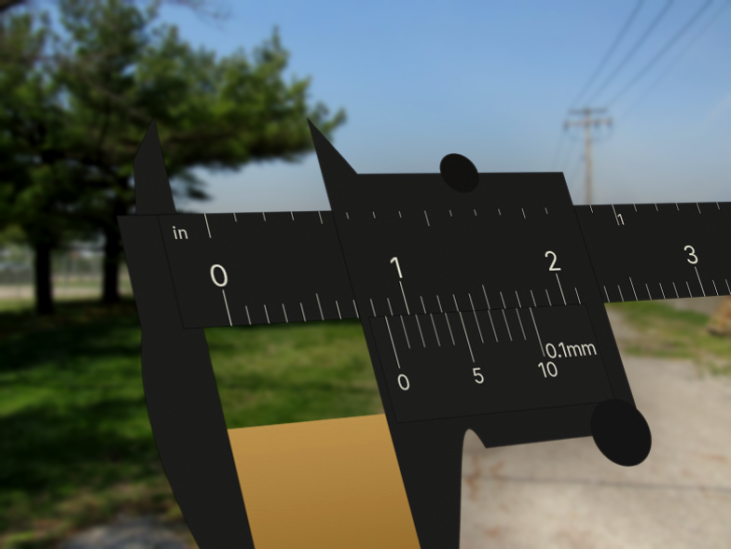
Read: 8.6,mm
